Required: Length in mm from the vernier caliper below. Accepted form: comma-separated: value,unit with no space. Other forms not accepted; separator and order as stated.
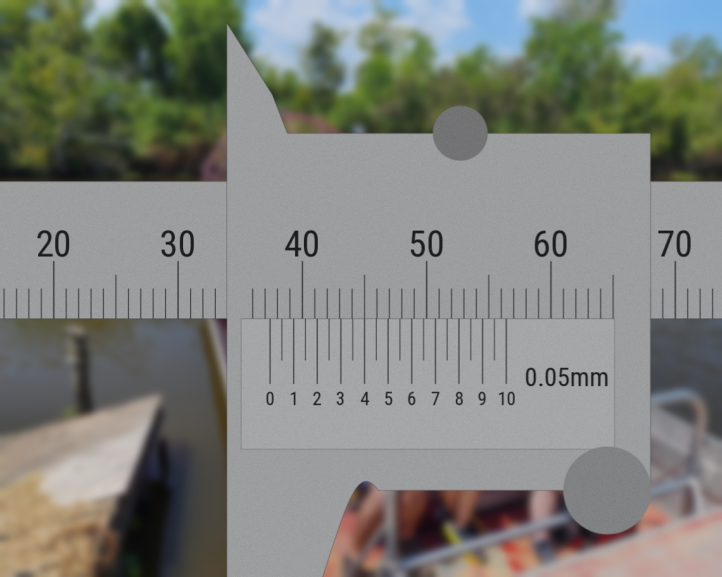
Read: 37.4,mm
